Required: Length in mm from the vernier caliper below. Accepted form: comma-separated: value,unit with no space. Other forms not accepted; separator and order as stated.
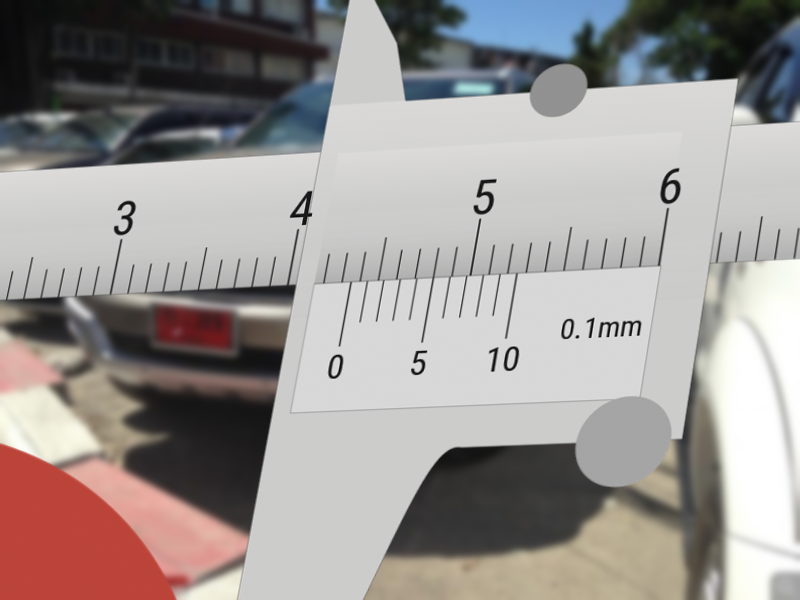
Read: 43.5,mm
